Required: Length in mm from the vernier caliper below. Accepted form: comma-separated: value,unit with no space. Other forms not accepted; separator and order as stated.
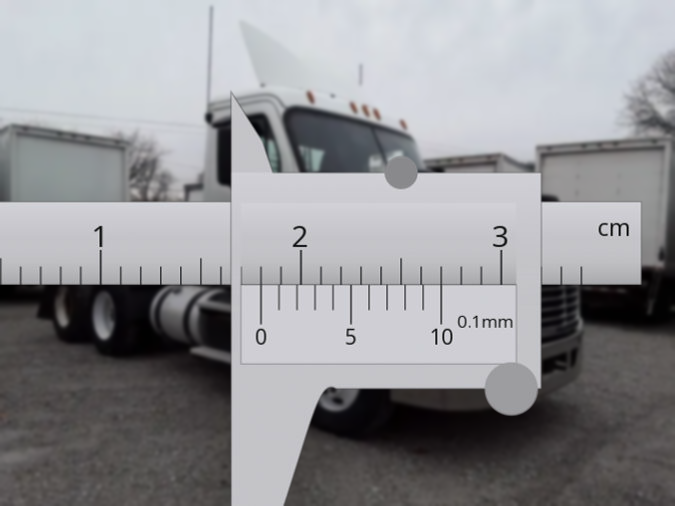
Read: 18.0,mm
